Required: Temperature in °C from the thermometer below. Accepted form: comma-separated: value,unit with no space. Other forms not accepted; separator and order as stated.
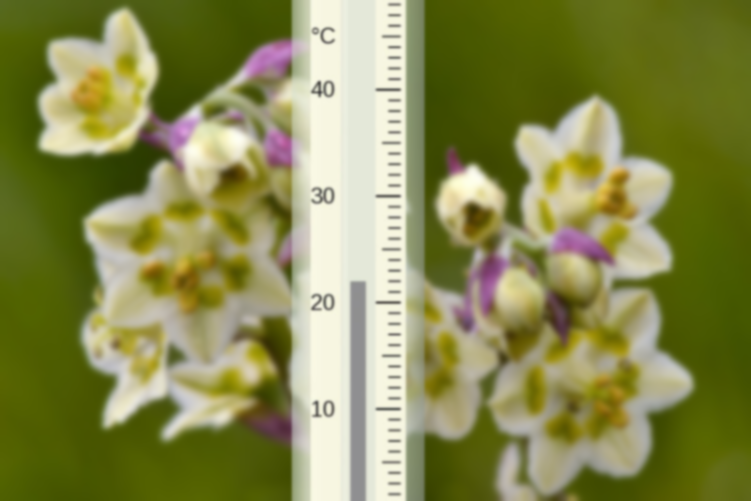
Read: 22,°C
